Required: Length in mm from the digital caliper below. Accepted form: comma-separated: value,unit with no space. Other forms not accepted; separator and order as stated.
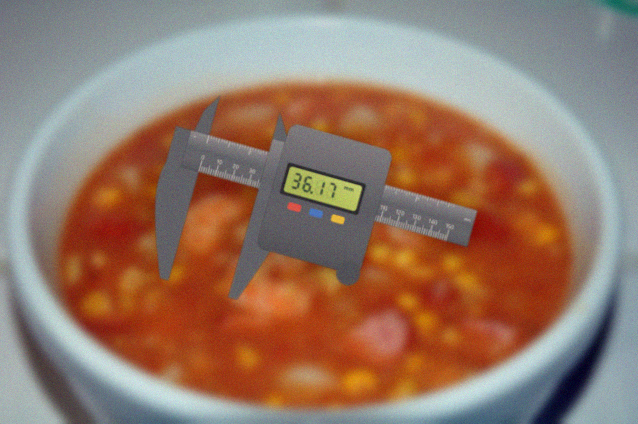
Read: 36.17,mm
